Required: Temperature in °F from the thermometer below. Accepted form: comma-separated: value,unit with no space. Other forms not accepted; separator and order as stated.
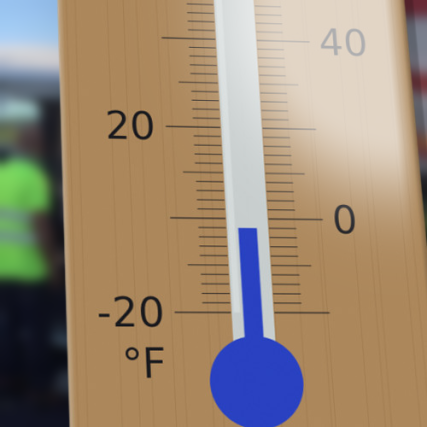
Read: -2,°F
